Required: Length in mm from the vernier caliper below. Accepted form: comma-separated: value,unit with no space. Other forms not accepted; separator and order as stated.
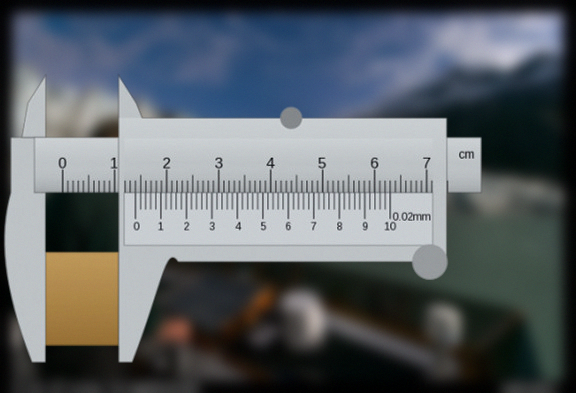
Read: 14.0,mm
